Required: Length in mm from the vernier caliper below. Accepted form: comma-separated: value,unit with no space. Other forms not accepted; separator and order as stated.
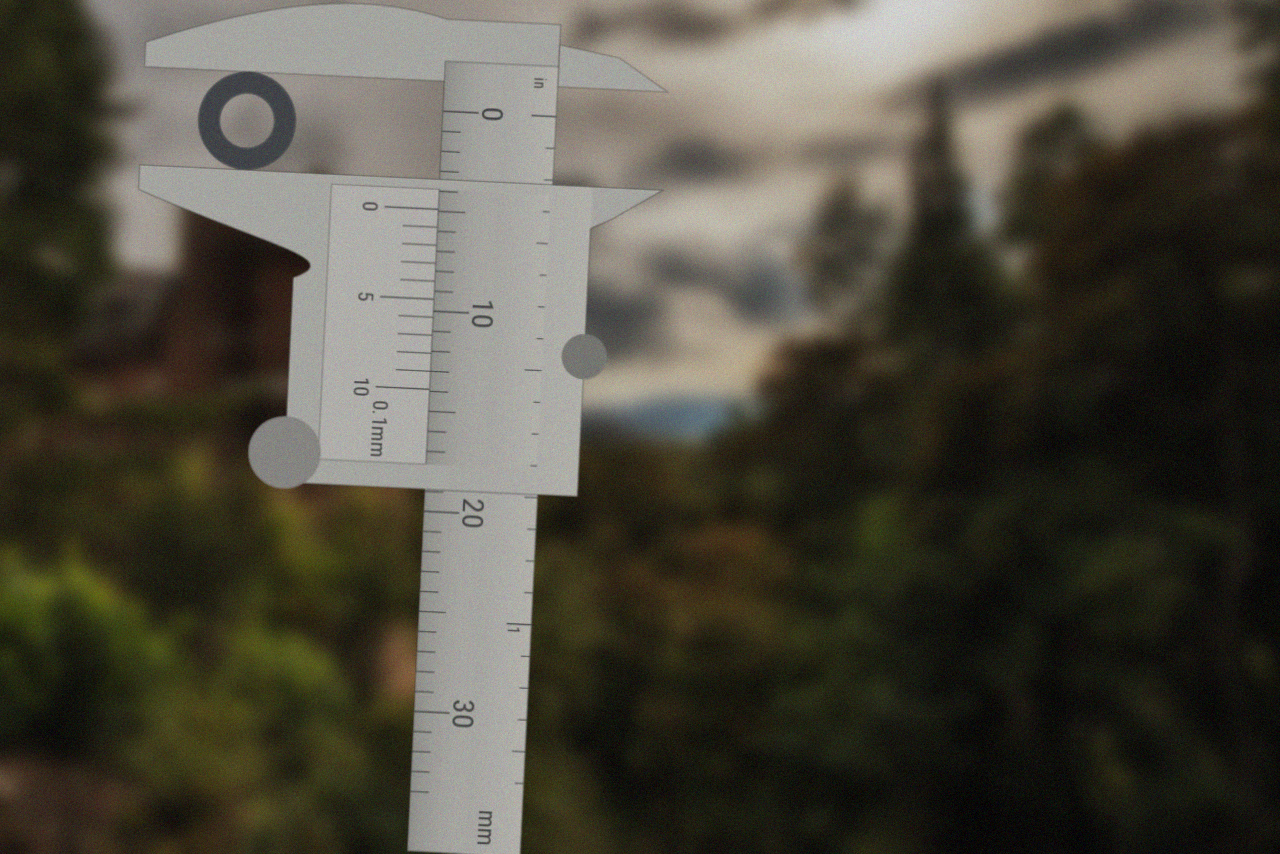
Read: 4.9,mm
